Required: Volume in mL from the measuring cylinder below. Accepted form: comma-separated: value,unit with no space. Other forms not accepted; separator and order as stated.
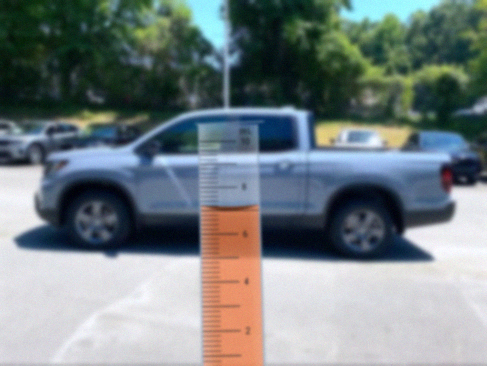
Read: 7,mL
